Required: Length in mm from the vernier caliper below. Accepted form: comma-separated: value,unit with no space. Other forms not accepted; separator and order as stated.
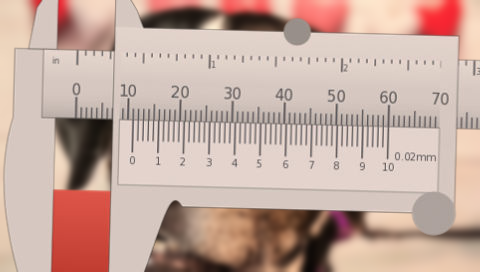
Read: 11.0,mm
